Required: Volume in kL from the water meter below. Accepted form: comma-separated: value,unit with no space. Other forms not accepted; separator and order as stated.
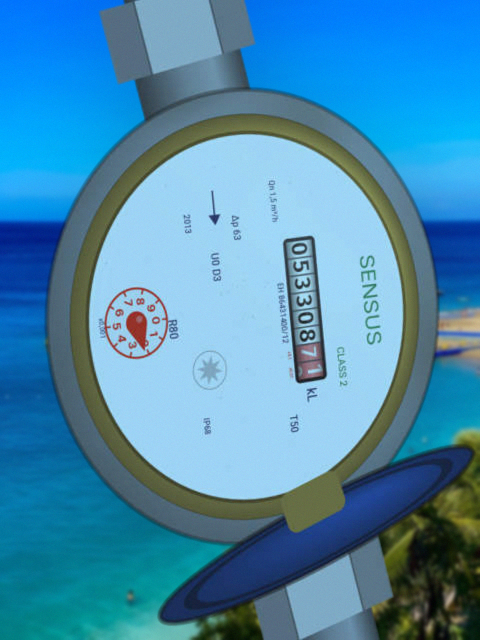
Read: 53308.712,kL
